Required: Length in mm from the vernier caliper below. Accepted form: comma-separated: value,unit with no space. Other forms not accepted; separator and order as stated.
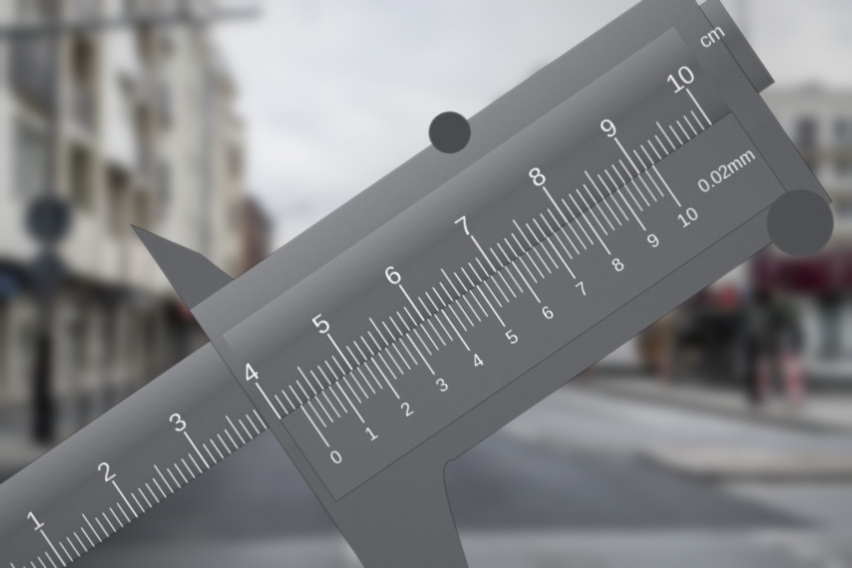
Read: 42.8,mm
